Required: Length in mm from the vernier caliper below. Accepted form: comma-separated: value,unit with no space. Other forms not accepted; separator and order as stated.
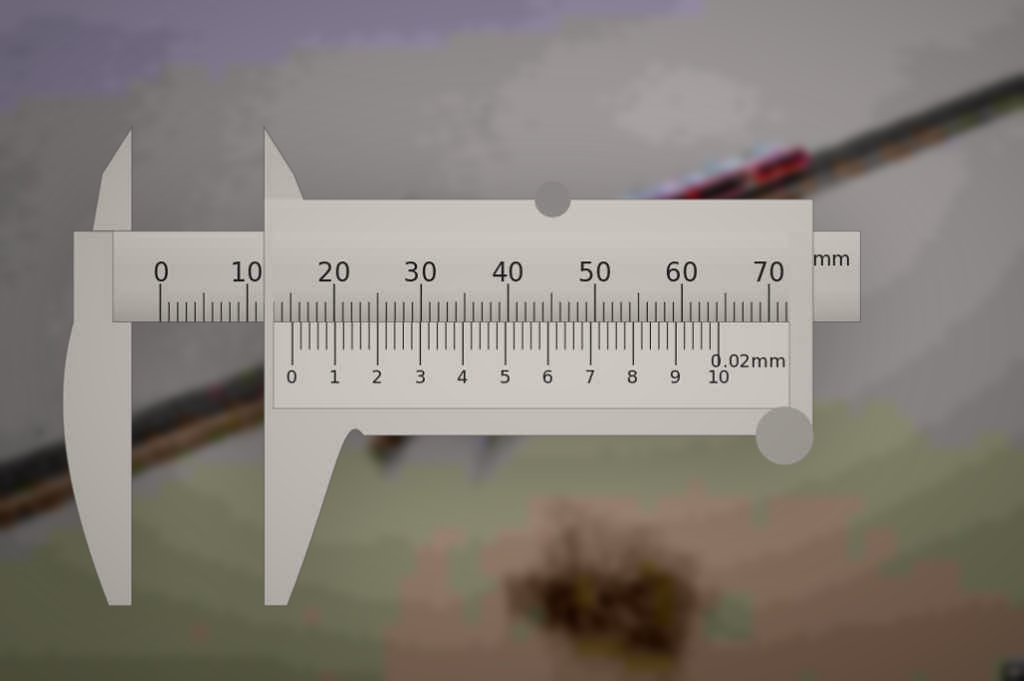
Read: 15.2,mm
